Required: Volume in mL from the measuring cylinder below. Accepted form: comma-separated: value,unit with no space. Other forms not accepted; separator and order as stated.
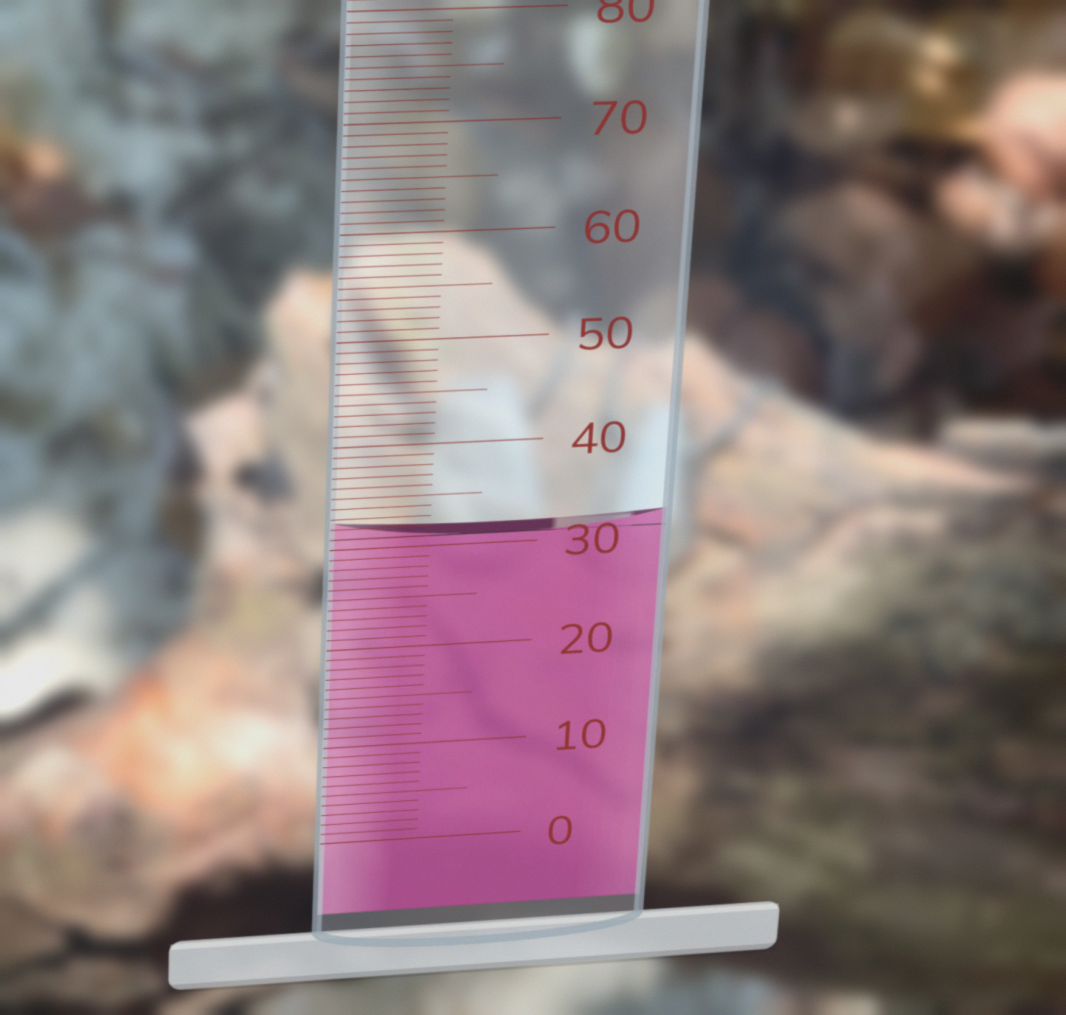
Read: 31,mL
